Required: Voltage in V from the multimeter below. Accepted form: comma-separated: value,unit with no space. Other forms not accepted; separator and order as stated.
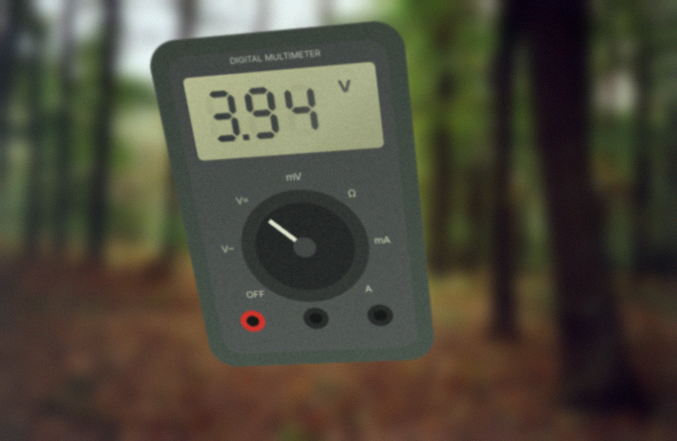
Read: 3.94,V
